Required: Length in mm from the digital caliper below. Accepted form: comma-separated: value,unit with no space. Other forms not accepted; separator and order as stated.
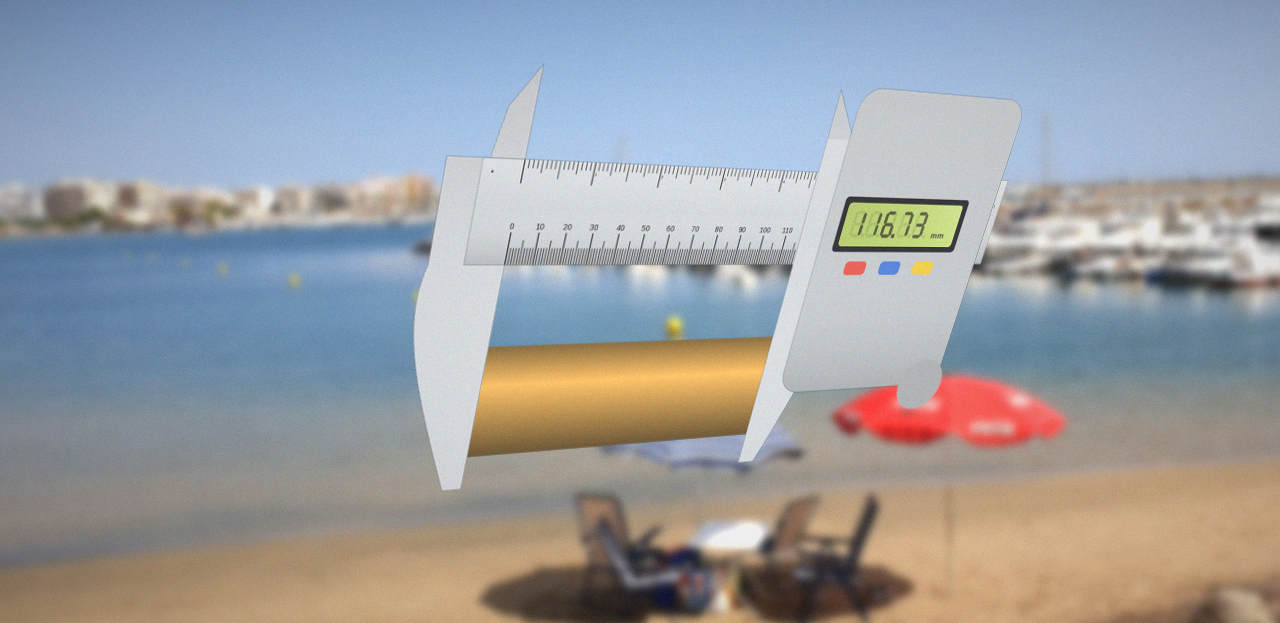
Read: 116.73,mm
